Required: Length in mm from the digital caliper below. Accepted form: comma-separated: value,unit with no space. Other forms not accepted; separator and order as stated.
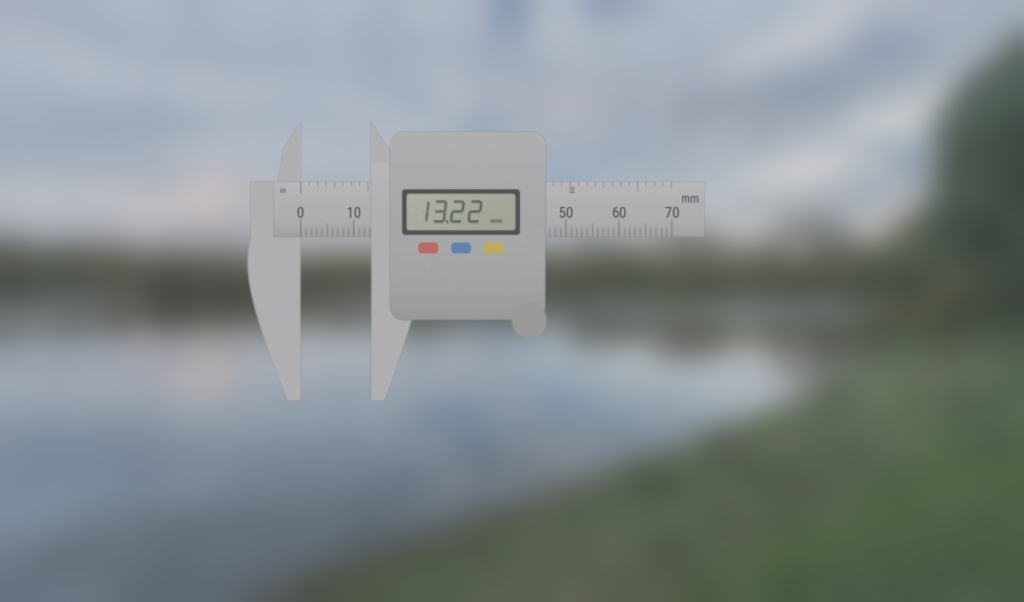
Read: 13.22,mm
